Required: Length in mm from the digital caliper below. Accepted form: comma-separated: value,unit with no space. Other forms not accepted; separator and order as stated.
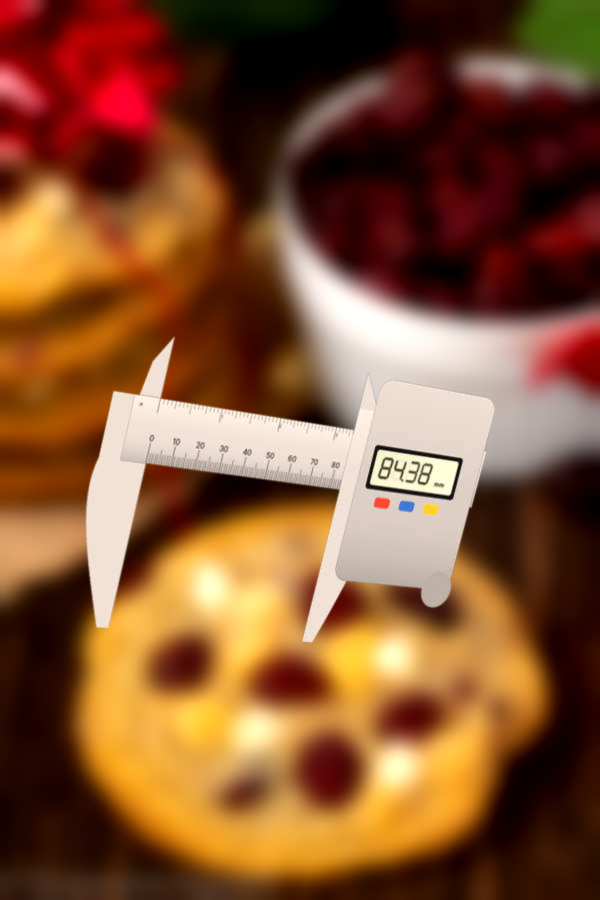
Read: 84.38,mm
